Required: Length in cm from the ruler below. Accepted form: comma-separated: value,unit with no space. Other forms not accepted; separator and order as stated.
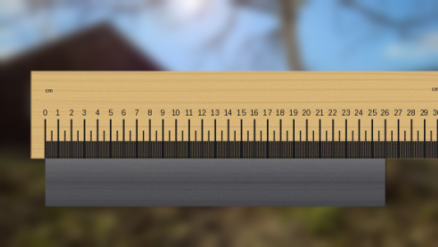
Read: 26,cm
